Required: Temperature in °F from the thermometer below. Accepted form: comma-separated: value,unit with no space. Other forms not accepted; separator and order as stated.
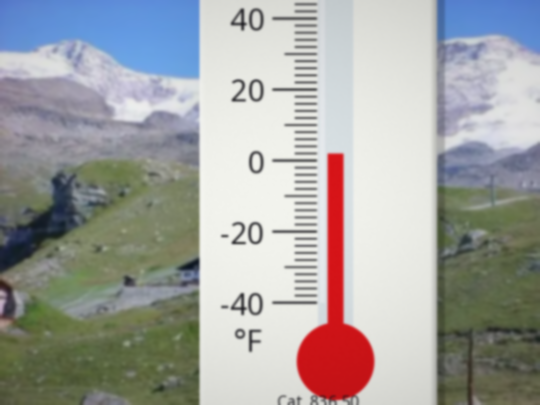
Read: 2,°F
